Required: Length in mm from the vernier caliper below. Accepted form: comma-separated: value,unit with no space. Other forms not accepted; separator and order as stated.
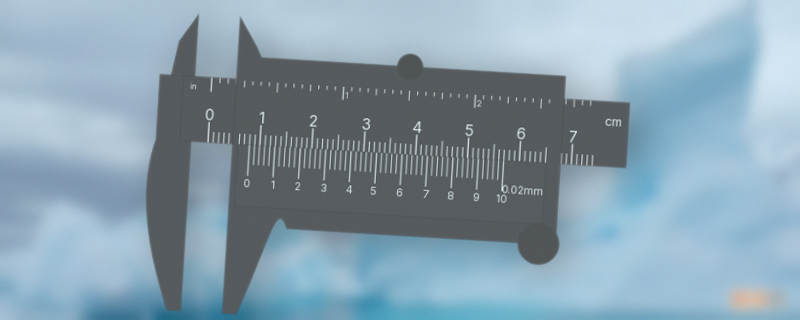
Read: 8.0,mm
